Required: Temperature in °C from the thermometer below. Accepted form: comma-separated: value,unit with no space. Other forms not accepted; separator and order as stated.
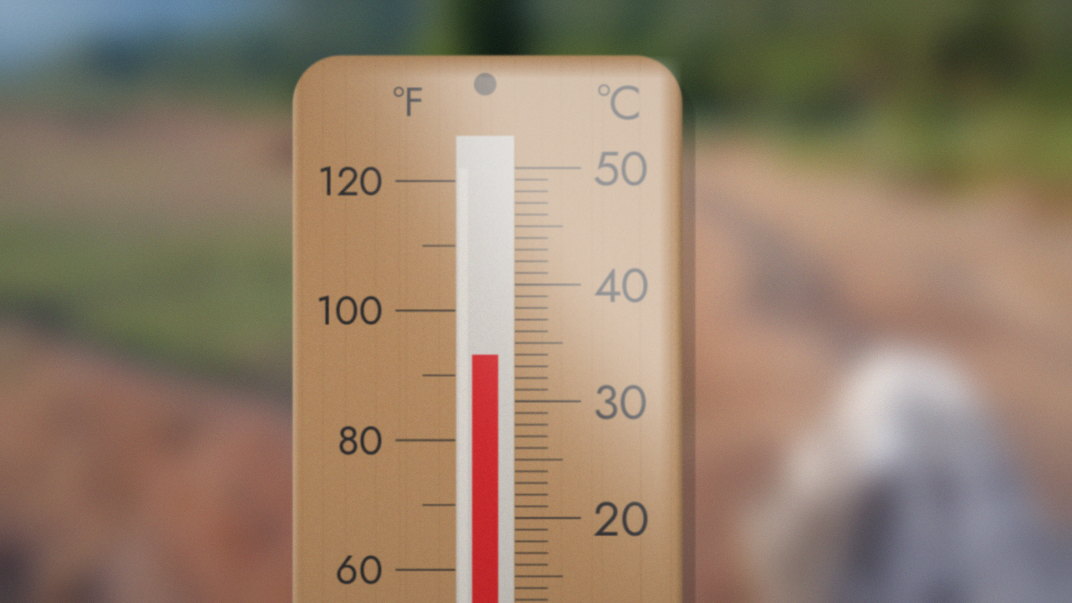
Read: 34,°C
